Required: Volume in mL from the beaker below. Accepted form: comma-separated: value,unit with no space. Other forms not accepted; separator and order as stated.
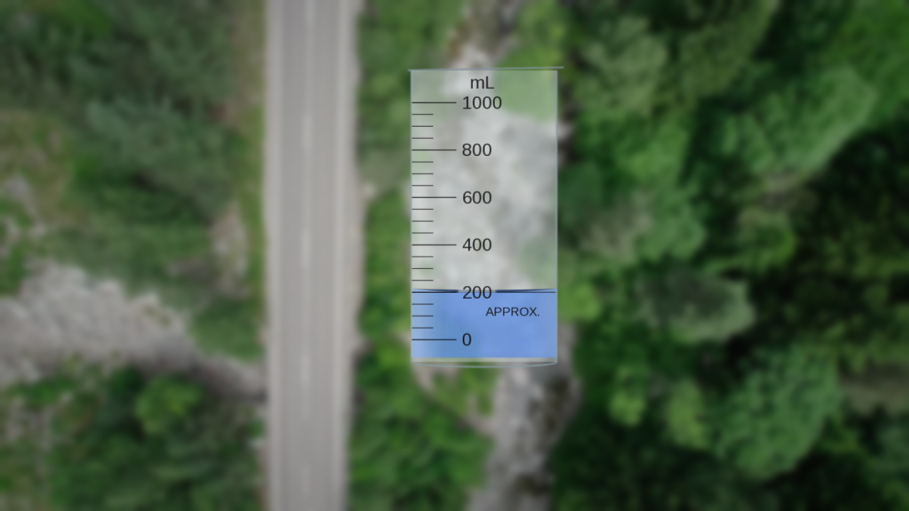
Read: 200,mL
